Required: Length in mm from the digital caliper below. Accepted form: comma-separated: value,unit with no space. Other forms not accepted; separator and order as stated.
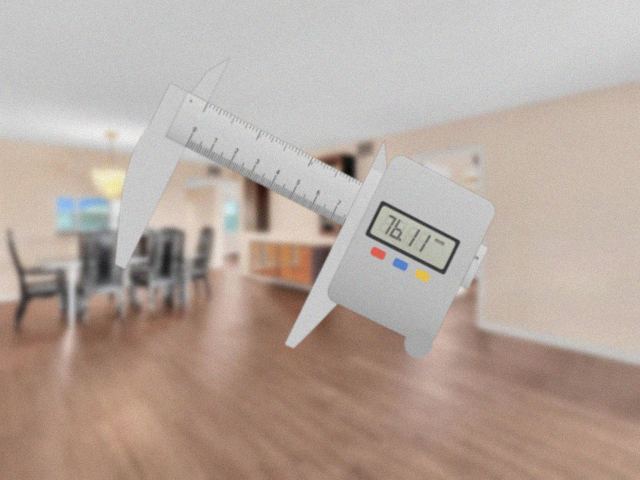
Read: 76.11,mm
